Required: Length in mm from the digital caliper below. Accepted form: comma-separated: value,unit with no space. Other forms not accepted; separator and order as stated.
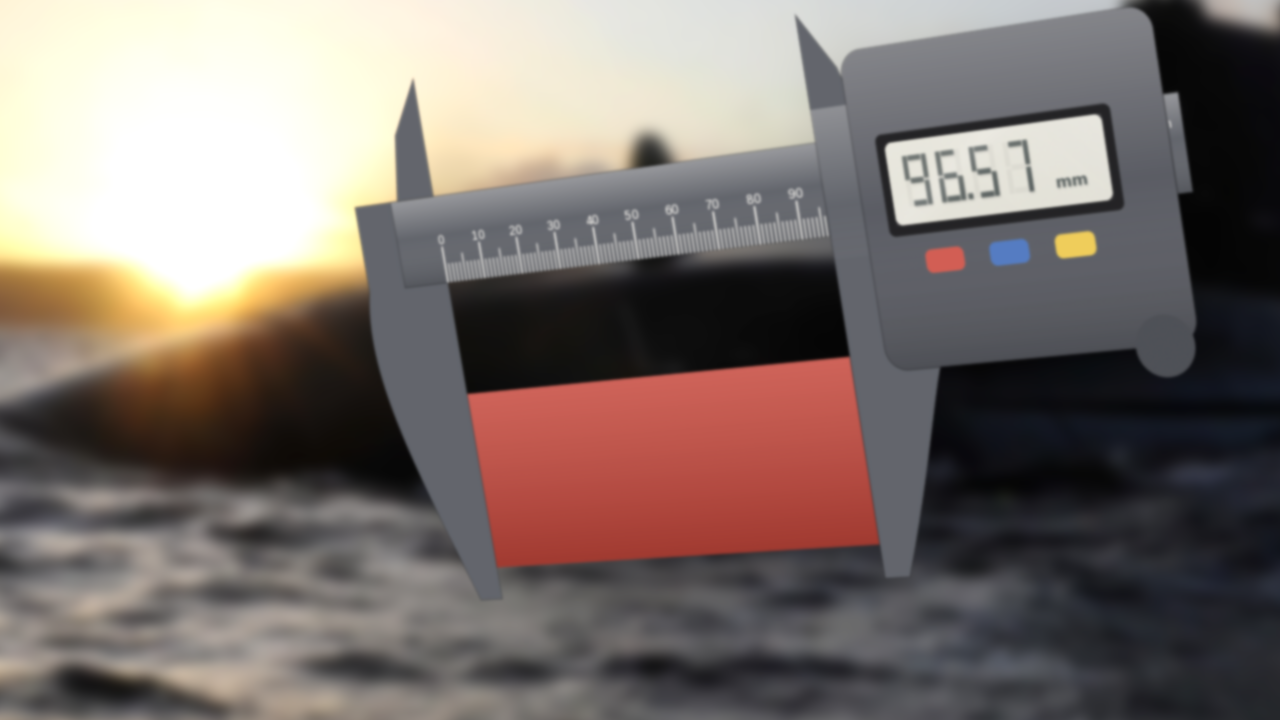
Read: 96.57,mm
